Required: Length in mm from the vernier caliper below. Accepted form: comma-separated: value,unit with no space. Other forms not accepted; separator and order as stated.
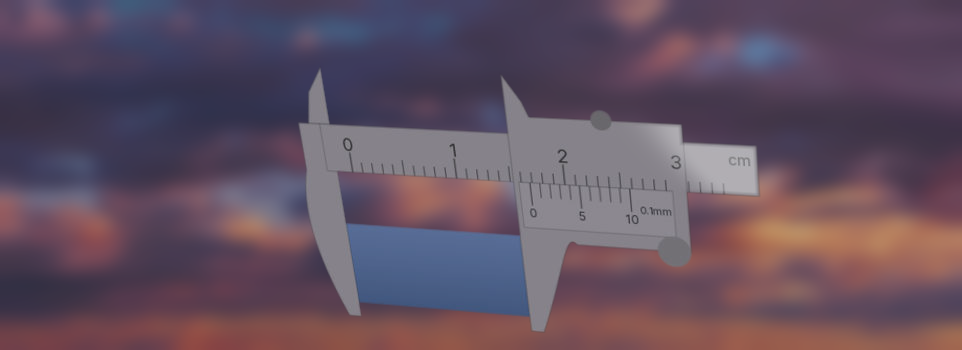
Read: 16.8,mm
